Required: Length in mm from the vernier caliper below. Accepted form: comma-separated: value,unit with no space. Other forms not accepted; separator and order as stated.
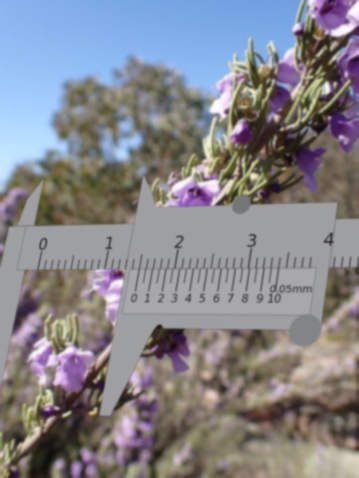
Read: 15.0,mm
